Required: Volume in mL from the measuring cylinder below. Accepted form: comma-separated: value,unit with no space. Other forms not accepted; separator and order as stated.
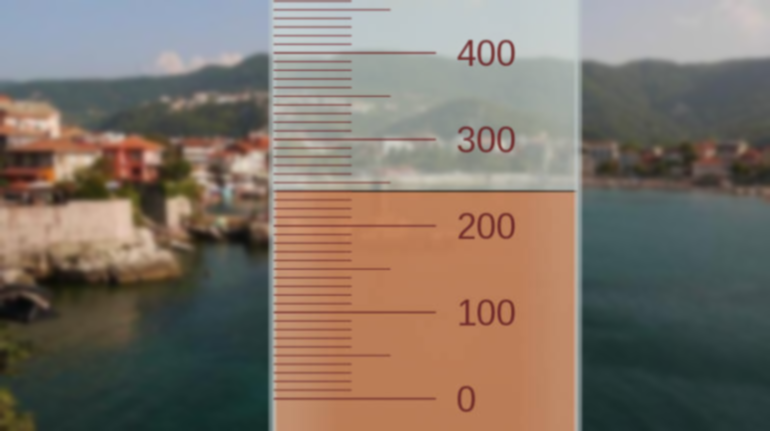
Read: 240,mL
